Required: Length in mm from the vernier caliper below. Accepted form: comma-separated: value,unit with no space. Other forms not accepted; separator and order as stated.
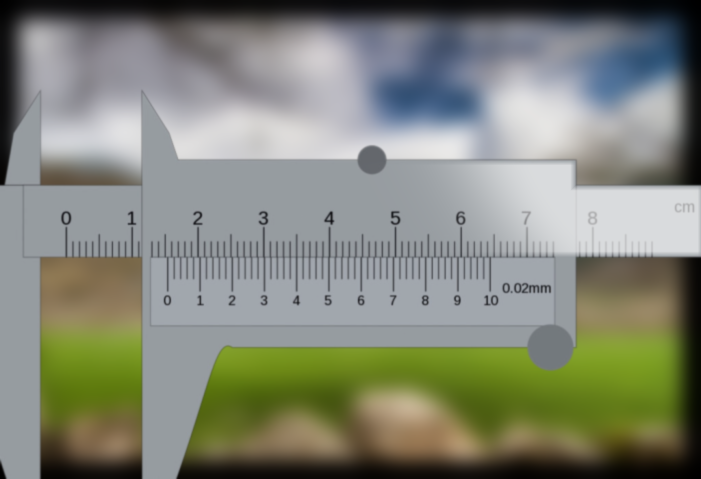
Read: 15.4,mm
